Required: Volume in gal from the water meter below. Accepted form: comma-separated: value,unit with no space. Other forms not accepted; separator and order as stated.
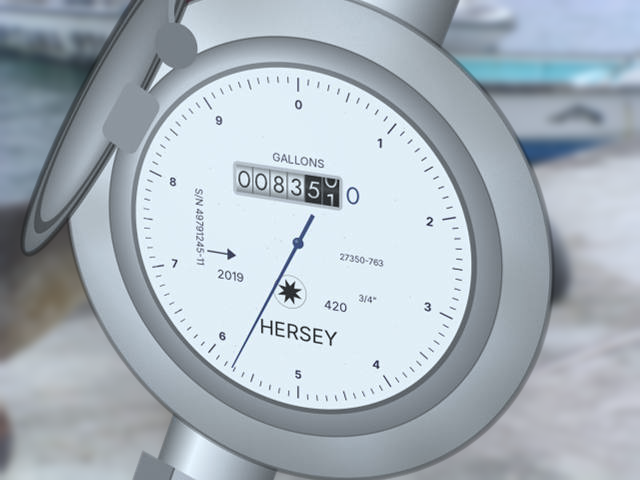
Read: 83505.7,gal
